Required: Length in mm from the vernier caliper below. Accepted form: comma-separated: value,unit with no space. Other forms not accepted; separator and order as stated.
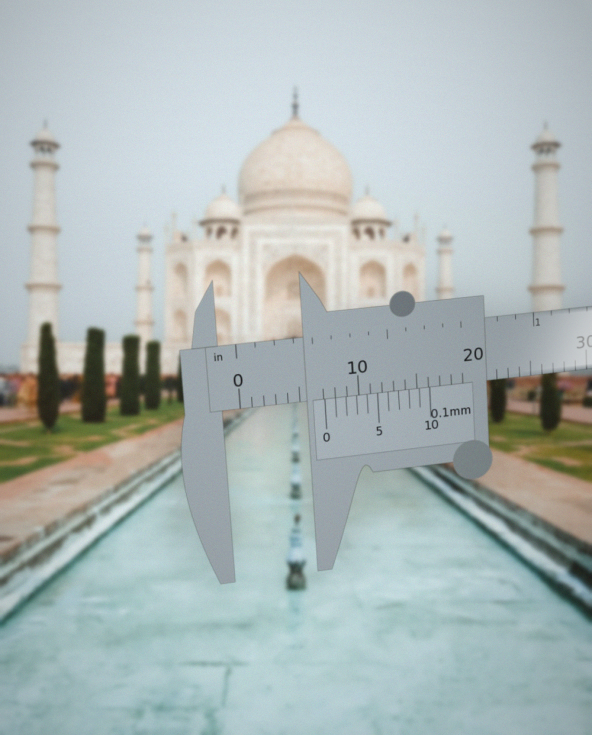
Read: 7.1,mm
